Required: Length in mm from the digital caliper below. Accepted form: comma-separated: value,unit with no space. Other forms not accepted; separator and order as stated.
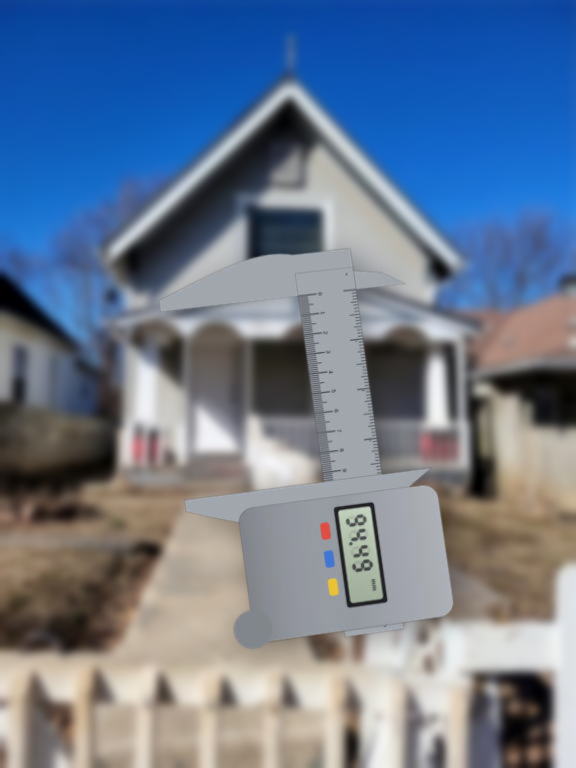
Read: 94.49,mm
